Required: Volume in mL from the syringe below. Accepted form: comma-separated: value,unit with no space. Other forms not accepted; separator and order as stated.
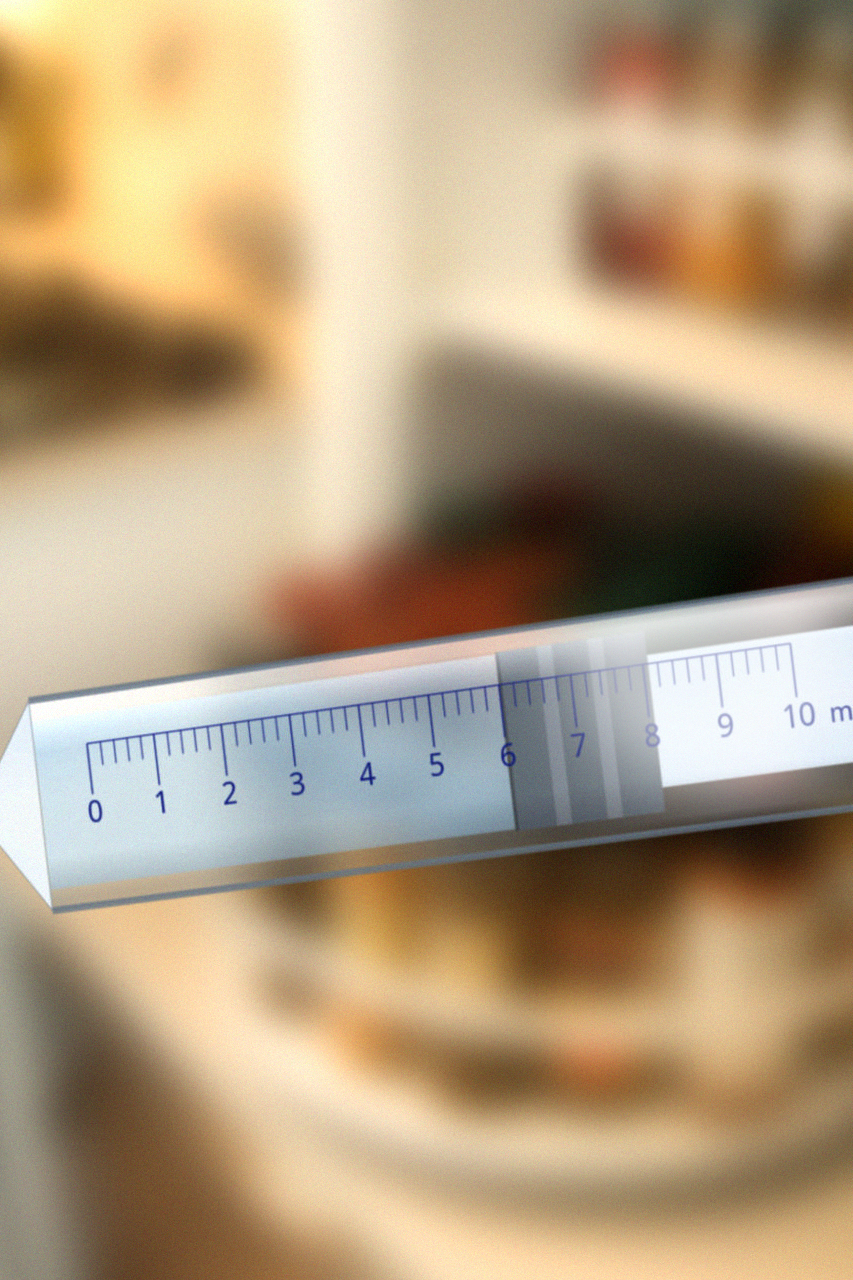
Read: 6,mL
